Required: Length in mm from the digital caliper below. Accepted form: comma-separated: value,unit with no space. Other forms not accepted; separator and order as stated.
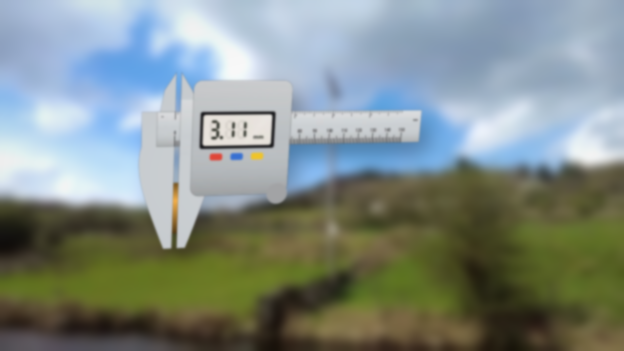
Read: 3.11,mm
